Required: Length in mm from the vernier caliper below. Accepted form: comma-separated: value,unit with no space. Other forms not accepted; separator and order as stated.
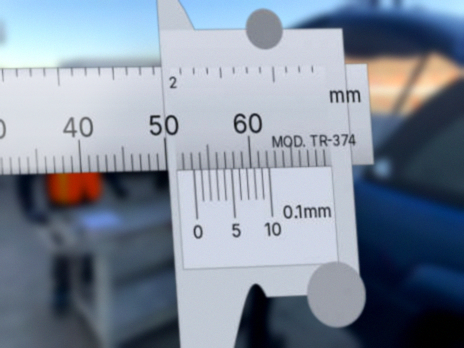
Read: 53.2,mm
